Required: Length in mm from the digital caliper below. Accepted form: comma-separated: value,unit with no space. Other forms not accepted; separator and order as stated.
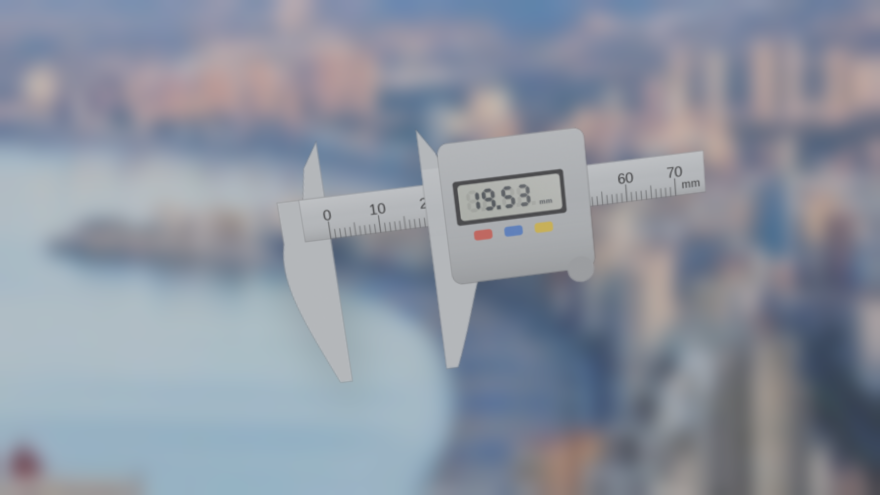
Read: 19.53,mm
